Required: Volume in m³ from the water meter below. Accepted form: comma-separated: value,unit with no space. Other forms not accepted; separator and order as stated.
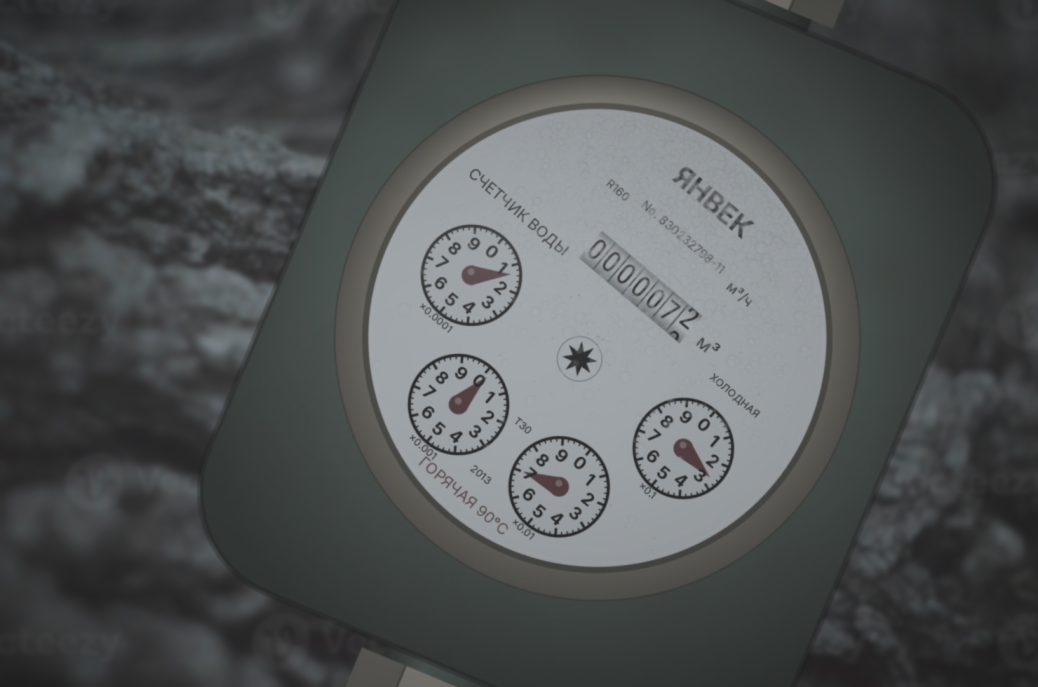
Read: 72.2701,m³
